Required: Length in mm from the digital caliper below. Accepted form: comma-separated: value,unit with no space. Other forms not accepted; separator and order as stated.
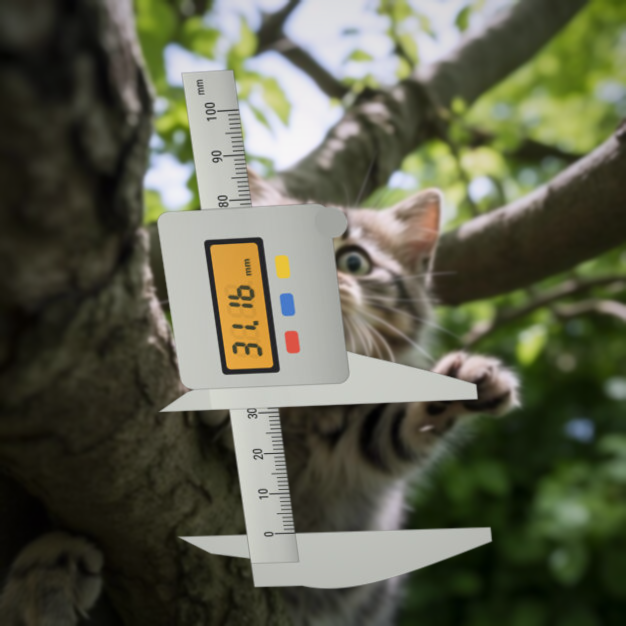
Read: 31.16,mm
